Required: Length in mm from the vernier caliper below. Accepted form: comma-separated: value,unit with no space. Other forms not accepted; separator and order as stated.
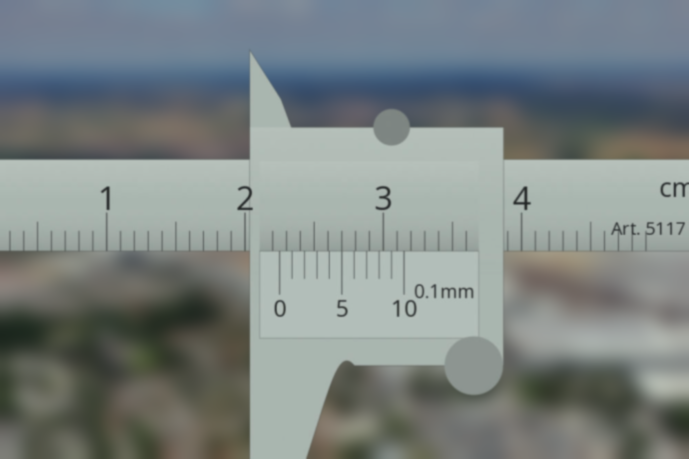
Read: 22.5,mm
